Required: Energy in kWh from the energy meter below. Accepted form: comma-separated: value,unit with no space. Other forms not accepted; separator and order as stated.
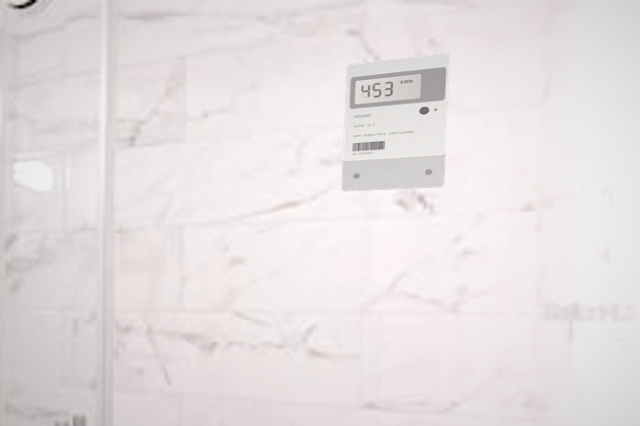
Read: 453,kWh
